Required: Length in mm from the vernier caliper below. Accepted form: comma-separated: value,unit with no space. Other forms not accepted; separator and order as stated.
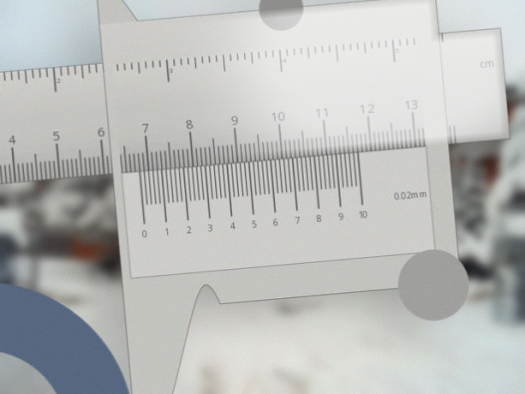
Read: 68.0,mm
